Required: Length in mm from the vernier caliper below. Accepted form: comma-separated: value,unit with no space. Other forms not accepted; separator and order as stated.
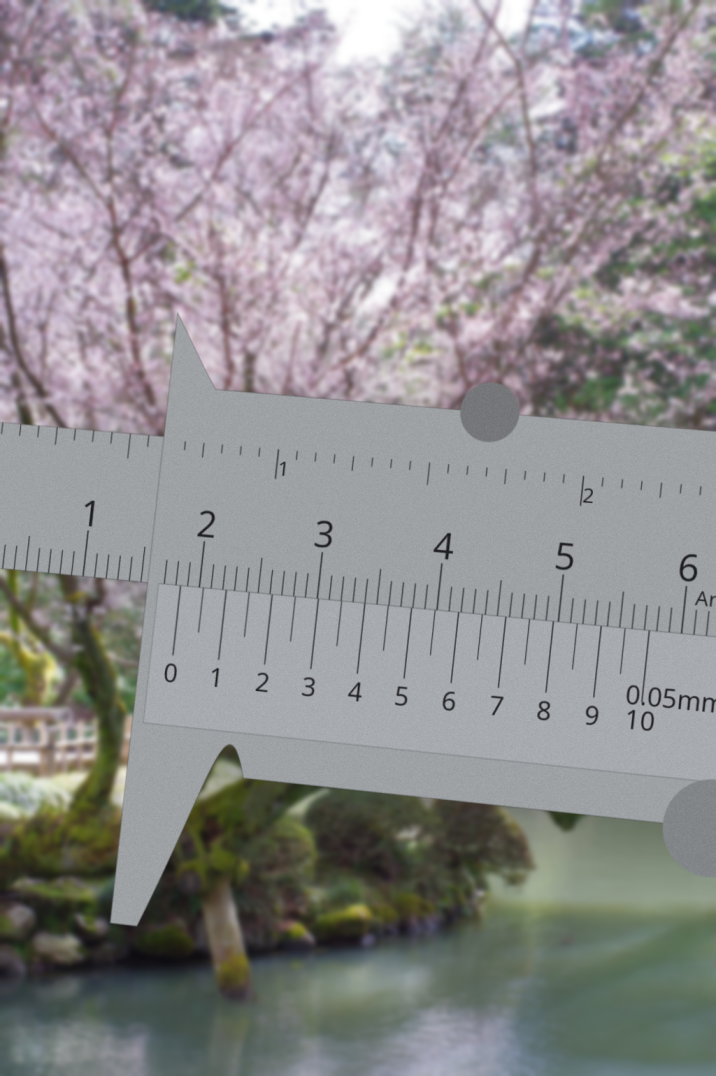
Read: 18.4,mm
